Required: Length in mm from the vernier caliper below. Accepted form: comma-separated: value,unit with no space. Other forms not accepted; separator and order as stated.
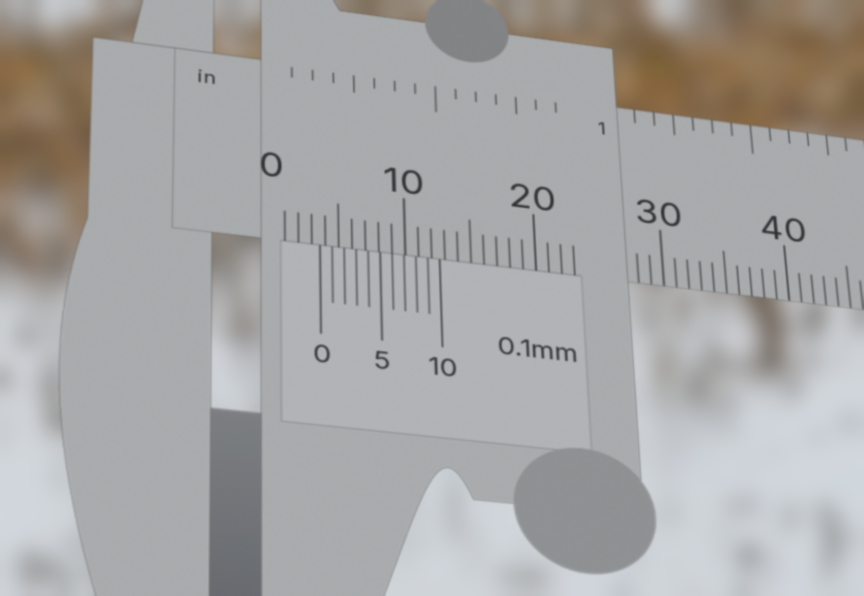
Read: 3.6,mm
